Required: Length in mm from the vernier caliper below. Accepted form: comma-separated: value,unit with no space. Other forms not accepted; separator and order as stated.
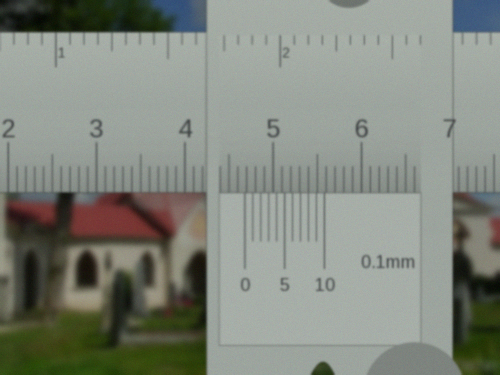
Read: 46.8,mm
